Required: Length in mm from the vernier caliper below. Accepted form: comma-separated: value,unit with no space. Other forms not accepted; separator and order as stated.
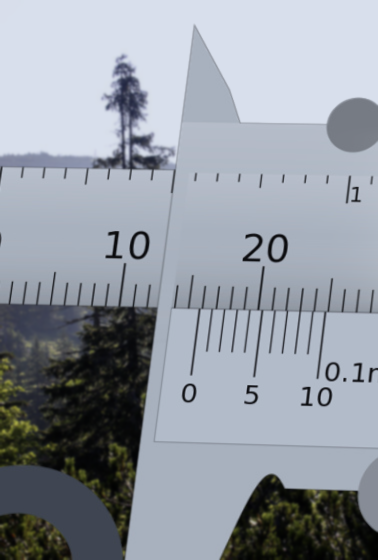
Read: 15.8,mm
